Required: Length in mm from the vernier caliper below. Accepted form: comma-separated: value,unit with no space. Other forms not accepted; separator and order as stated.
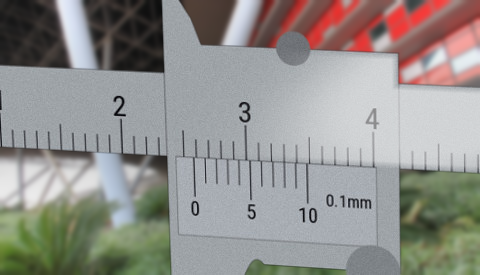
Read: 25.8,mm
